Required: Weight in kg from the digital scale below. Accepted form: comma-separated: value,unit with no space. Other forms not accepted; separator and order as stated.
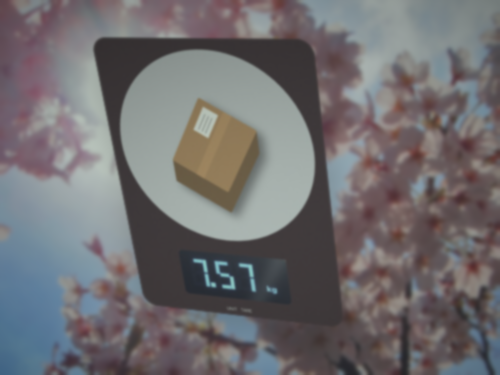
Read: 7.57,kg
